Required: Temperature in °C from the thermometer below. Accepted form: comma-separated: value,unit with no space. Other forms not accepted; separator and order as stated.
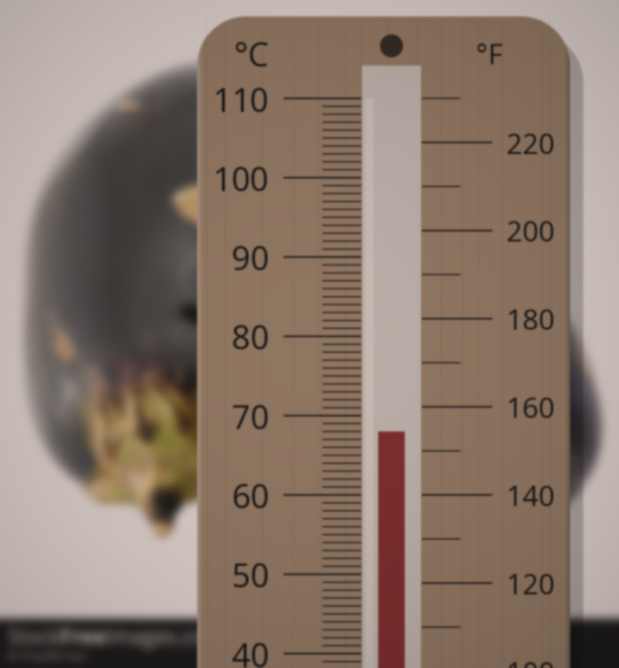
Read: 68,°C
